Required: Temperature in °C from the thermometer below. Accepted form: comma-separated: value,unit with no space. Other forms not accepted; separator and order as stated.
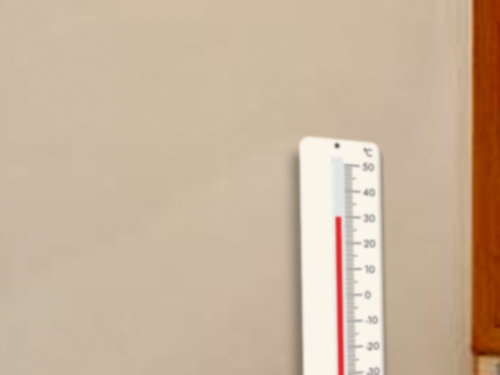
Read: 30,°C
